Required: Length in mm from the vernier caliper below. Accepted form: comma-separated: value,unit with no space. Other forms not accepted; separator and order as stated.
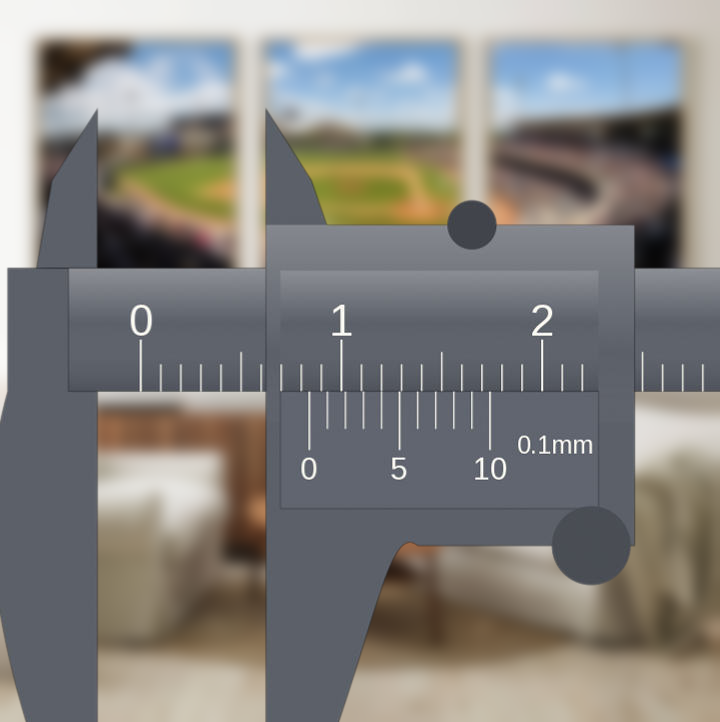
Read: 8.4,mm
